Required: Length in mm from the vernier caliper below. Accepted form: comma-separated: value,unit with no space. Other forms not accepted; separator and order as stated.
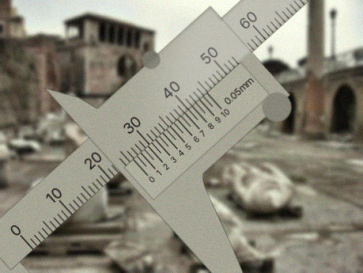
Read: 25.8,mm
